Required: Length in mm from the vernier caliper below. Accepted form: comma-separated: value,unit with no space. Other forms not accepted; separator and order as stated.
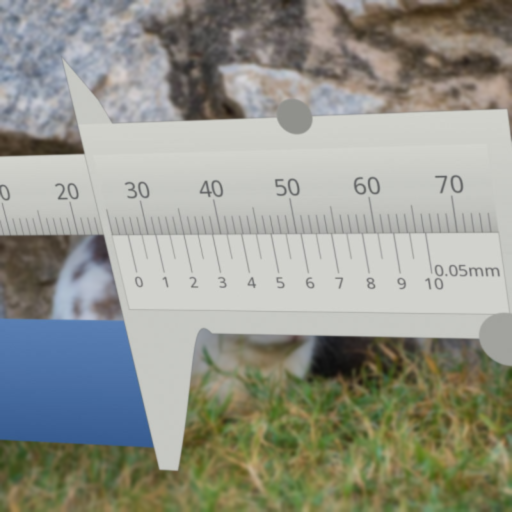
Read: 27.2,mm
